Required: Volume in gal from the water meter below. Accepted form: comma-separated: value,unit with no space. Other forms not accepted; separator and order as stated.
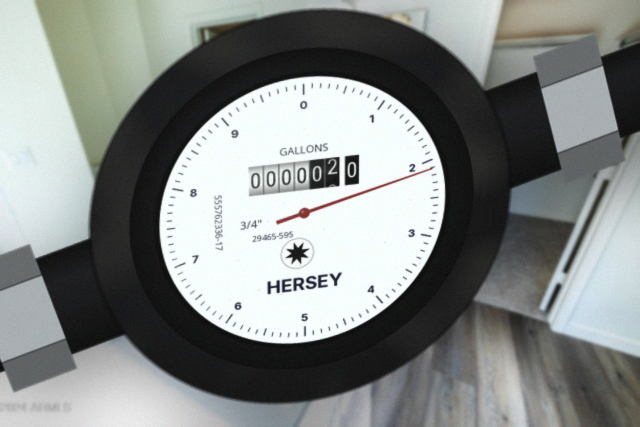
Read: 22.1,gal
